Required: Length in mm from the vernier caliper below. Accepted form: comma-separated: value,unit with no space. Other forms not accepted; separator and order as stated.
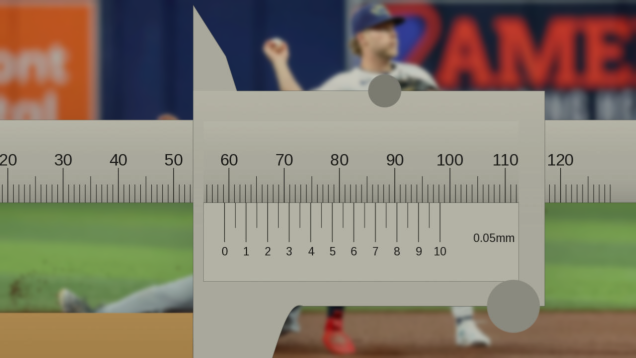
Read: 59.2,mm
